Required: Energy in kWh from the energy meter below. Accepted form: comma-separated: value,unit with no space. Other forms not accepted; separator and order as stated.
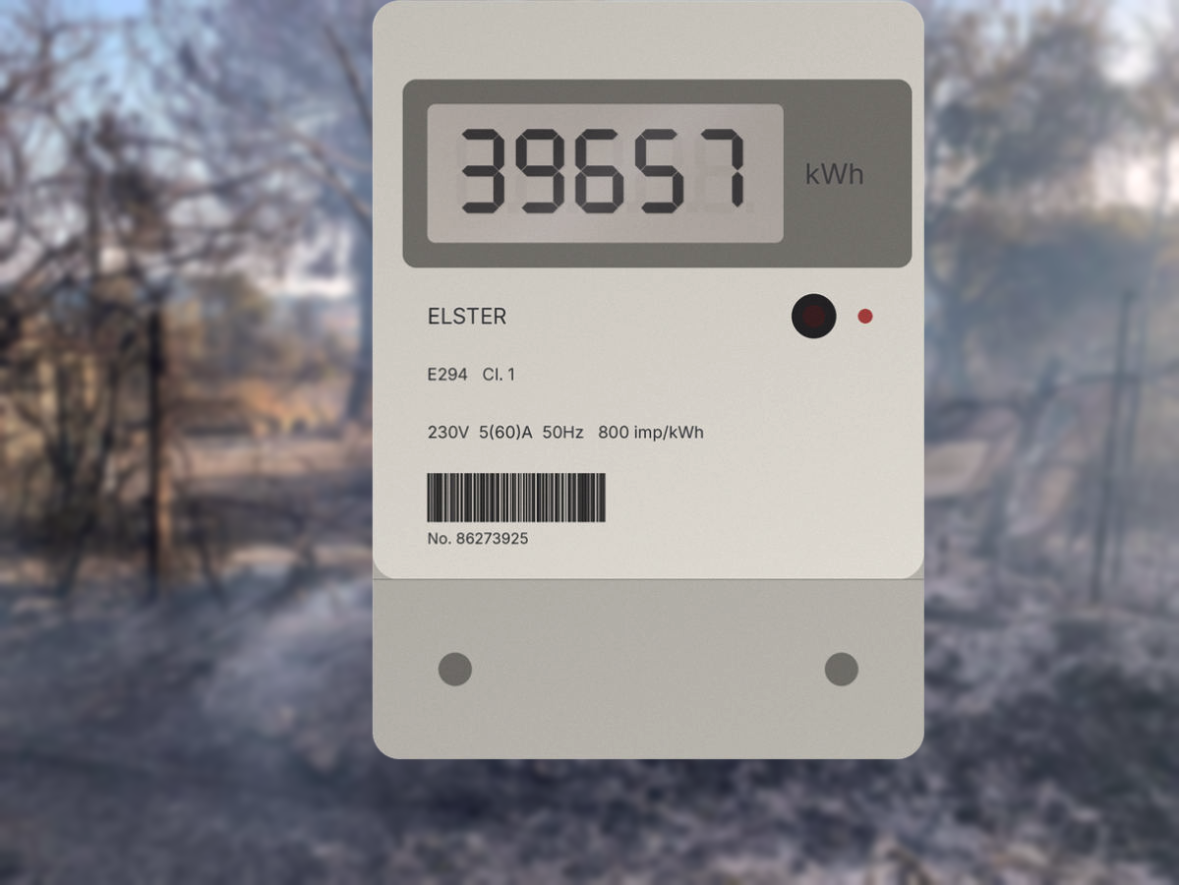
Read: 39657,kWh
